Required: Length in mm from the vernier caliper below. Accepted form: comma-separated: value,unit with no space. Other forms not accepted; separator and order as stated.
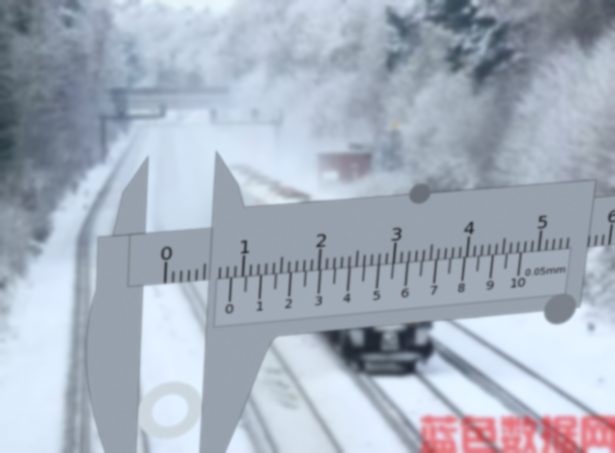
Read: 8.5,mm
